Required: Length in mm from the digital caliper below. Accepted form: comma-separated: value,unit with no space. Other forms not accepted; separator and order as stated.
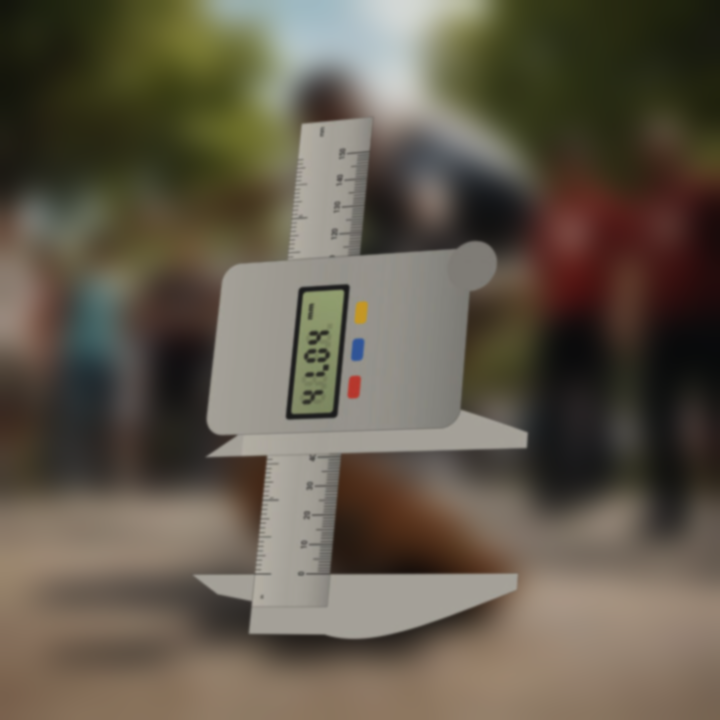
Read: 41.04,mm
